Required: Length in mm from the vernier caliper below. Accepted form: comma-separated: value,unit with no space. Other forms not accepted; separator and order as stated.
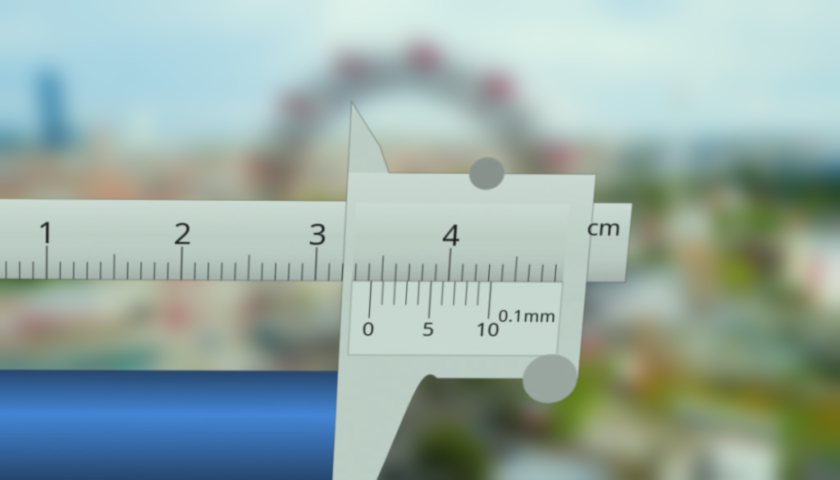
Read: 34.2,mm
